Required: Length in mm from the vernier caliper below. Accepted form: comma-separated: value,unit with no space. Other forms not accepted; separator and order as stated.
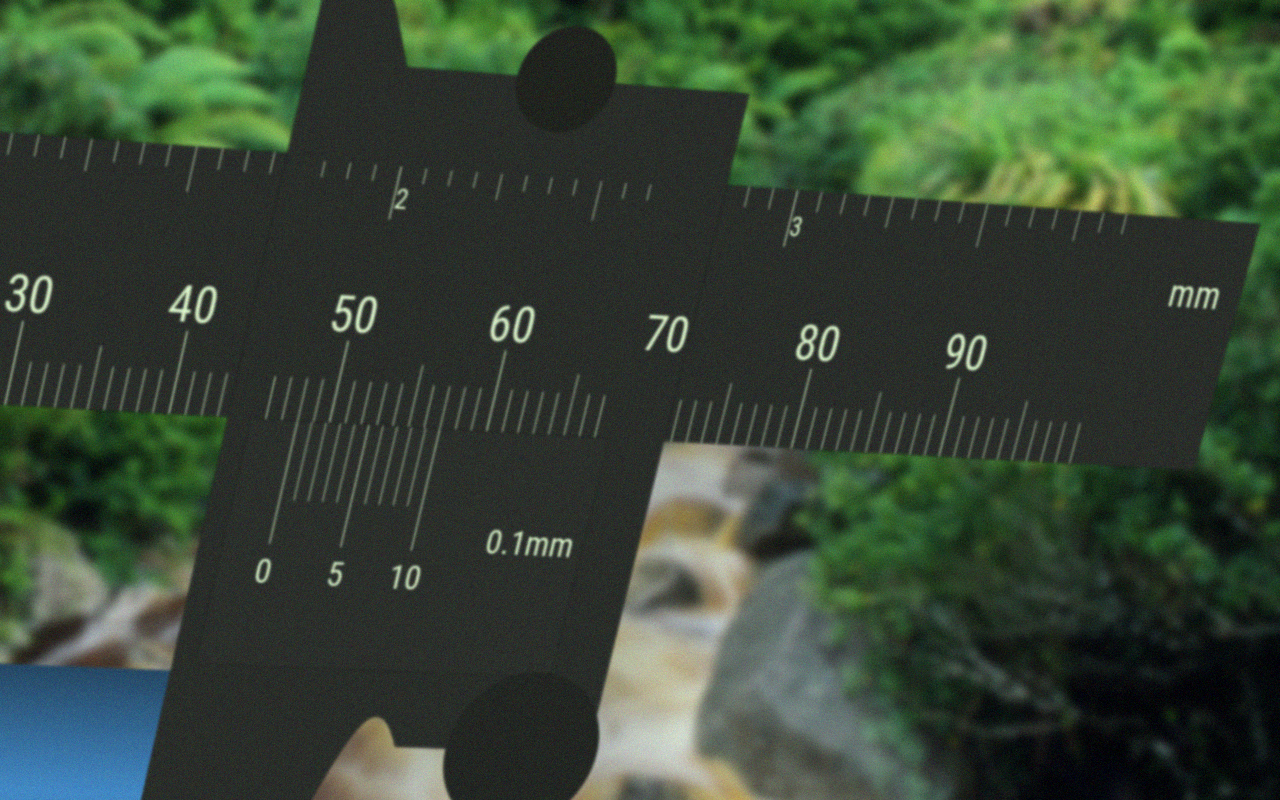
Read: 48.0,mm
